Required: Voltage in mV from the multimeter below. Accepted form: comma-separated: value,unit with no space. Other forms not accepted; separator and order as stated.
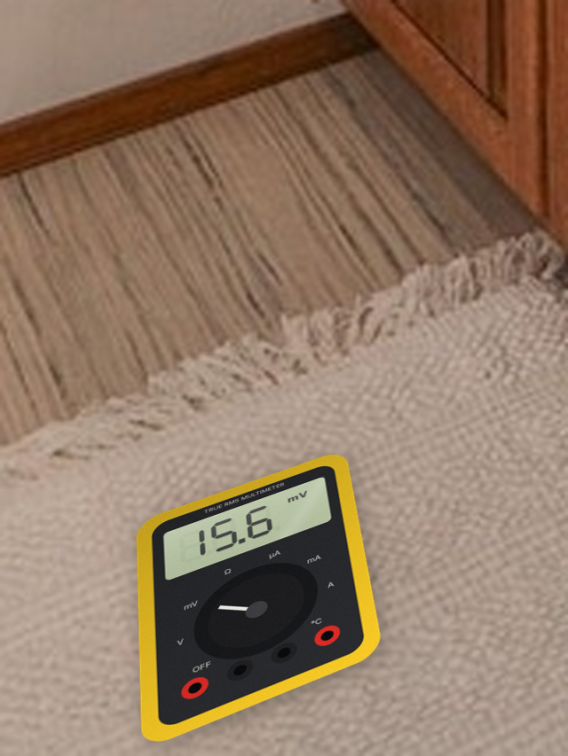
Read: 15.6,mV
